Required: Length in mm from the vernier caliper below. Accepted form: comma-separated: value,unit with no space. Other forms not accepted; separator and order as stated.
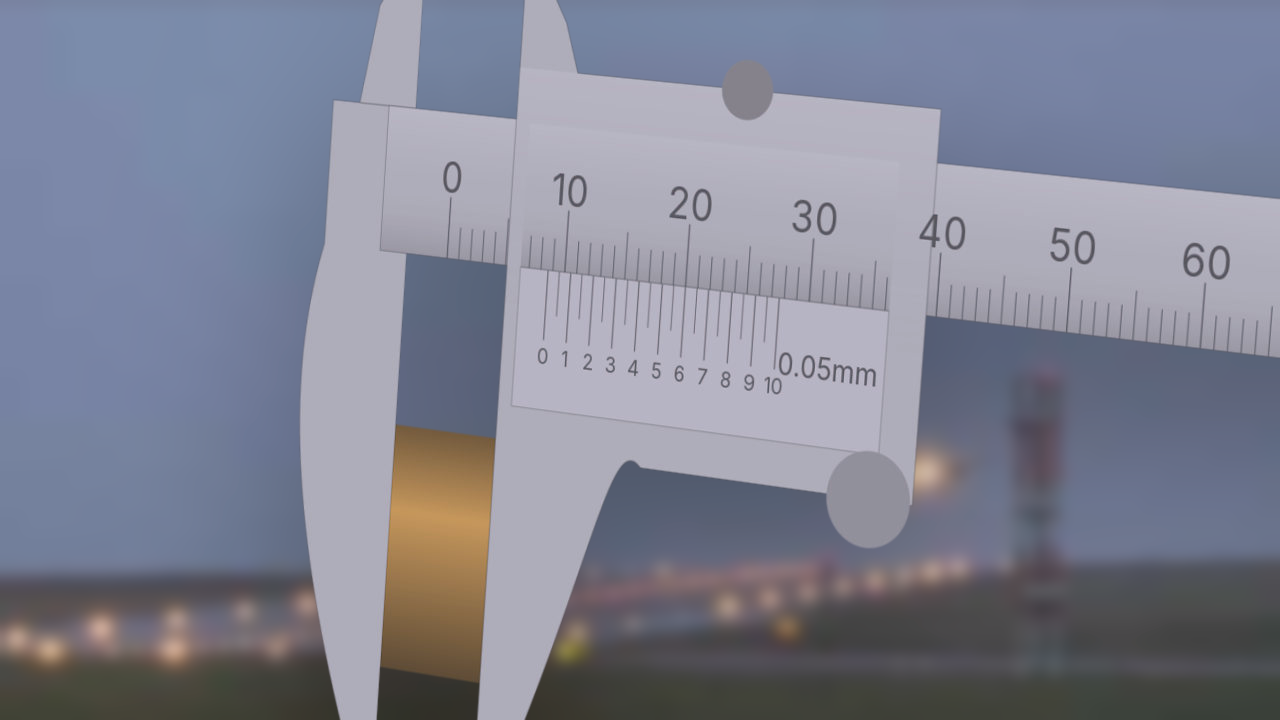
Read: 8.6,mm
